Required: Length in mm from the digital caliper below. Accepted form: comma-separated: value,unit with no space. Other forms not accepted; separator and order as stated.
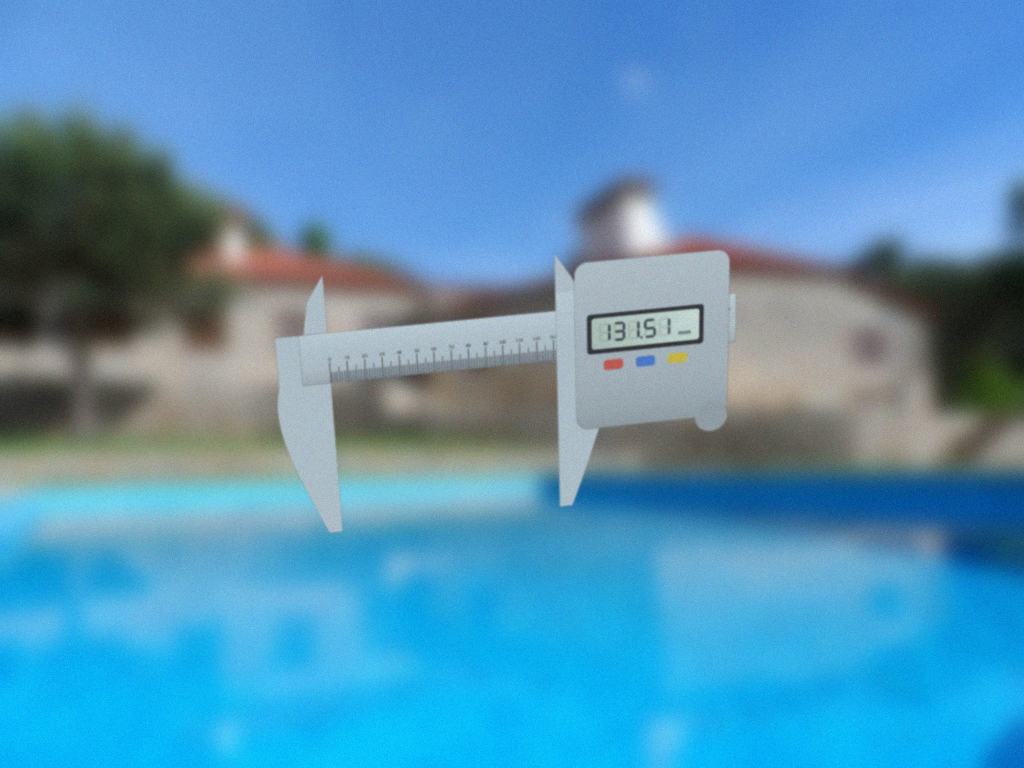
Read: 131.51,mm
